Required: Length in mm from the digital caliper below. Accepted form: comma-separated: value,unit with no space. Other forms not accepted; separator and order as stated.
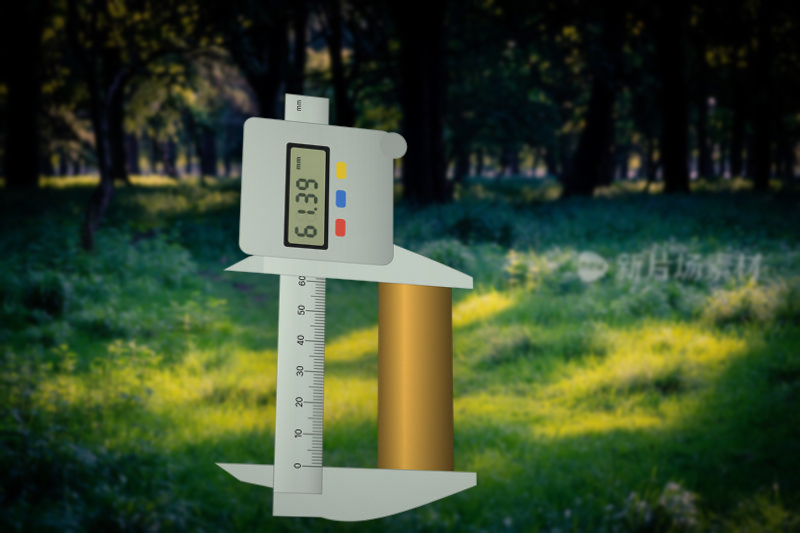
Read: 61.39,mm
